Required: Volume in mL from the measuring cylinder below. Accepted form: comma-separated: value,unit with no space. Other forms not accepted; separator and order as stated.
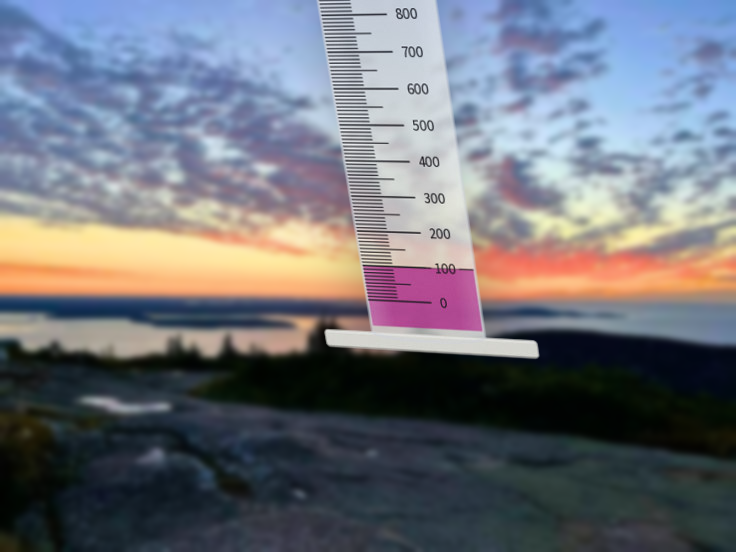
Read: 100,mL
